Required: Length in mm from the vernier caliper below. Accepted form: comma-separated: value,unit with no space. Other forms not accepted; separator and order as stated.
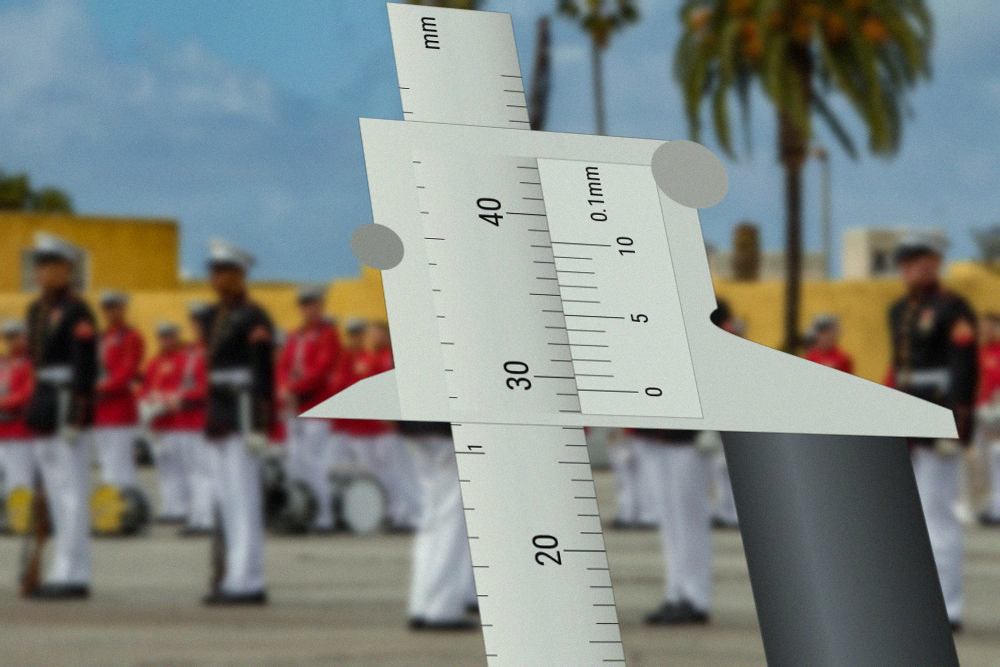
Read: 29.3,mm
